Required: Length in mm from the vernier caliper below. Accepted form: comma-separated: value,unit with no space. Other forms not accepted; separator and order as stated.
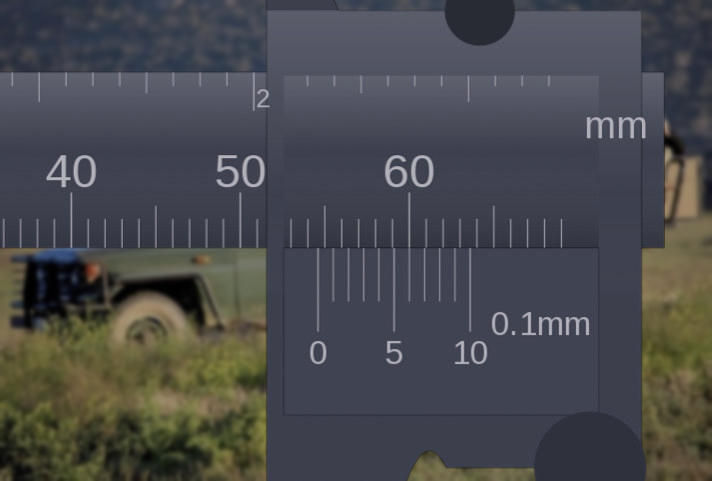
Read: 54.6,mm
